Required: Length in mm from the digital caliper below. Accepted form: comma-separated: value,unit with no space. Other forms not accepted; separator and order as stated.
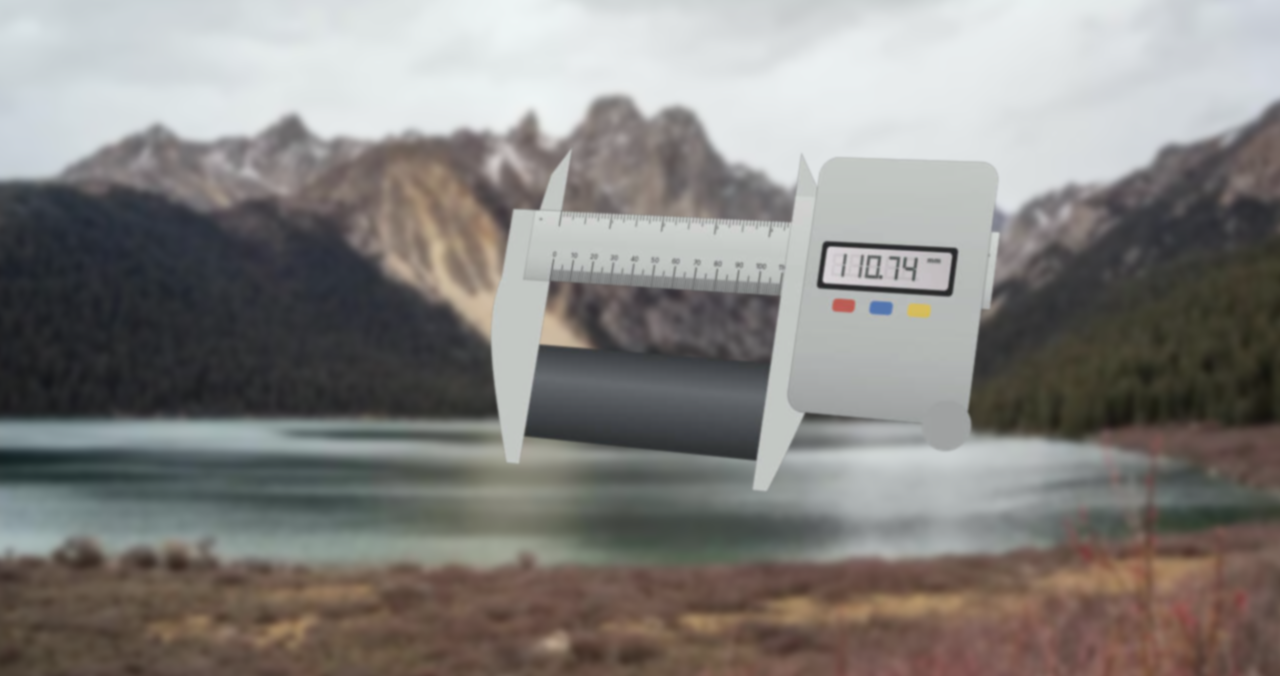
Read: 110.74,mm
